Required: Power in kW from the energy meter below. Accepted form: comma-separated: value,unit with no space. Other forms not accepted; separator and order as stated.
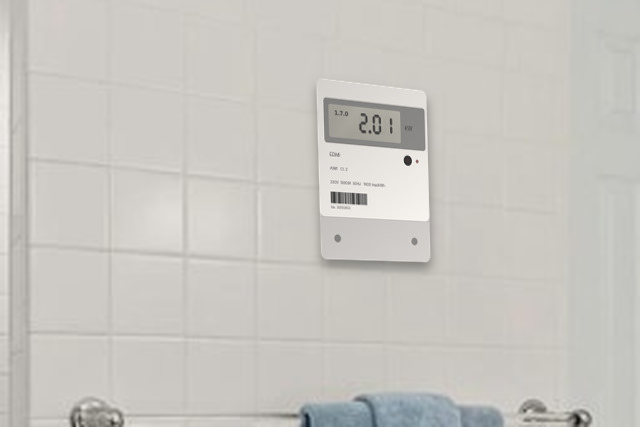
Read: 2.01,kW
